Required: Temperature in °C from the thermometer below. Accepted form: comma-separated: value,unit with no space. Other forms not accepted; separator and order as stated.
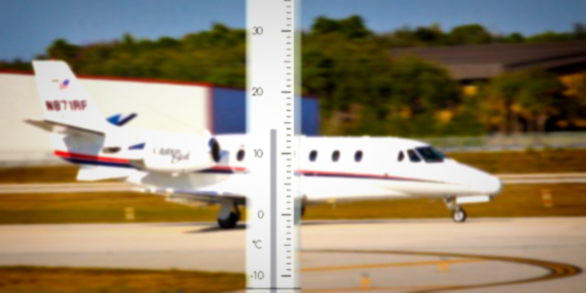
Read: 14,°C
